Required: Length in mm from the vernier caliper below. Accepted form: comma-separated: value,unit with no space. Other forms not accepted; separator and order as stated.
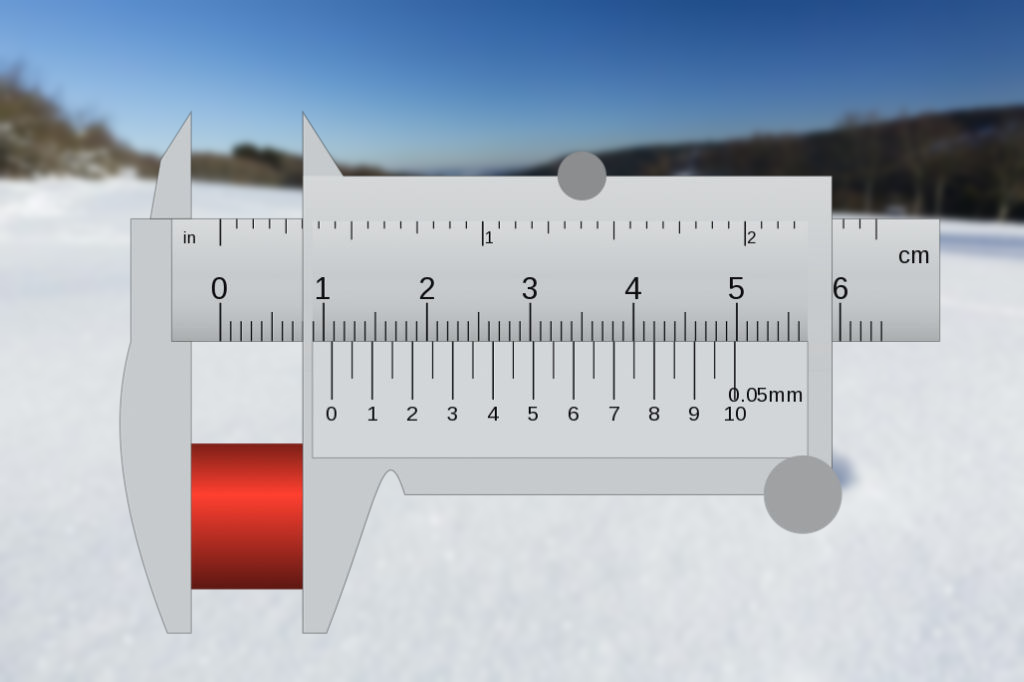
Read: 10.8,mm
